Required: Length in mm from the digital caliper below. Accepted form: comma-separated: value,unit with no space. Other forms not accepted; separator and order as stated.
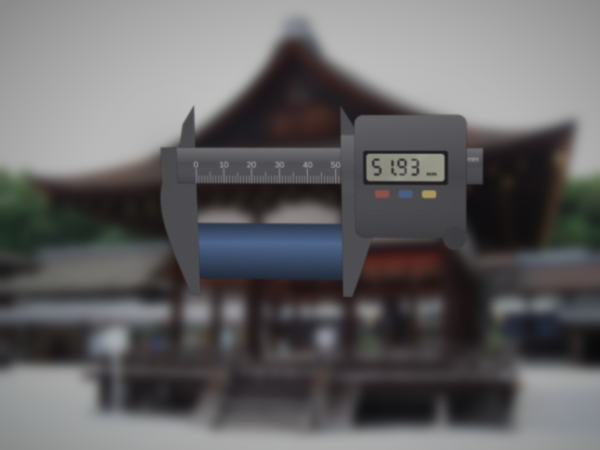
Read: 51.93,mm
